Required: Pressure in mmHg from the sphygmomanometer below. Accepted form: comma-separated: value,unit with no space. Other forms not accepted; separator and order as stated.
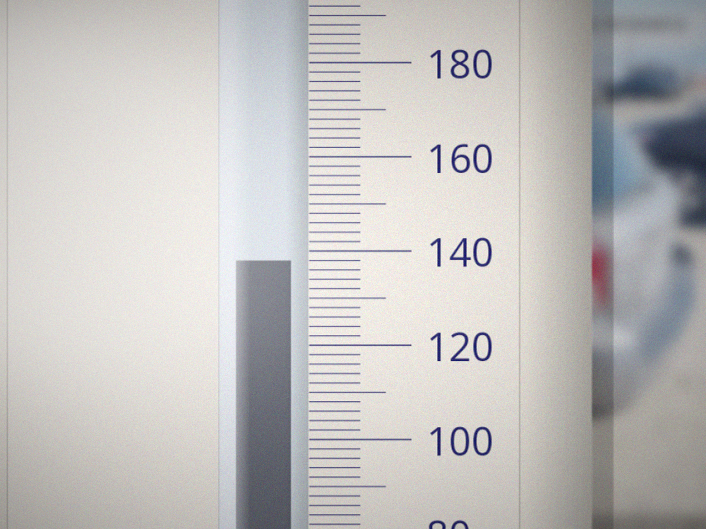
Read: 138,mmHg
